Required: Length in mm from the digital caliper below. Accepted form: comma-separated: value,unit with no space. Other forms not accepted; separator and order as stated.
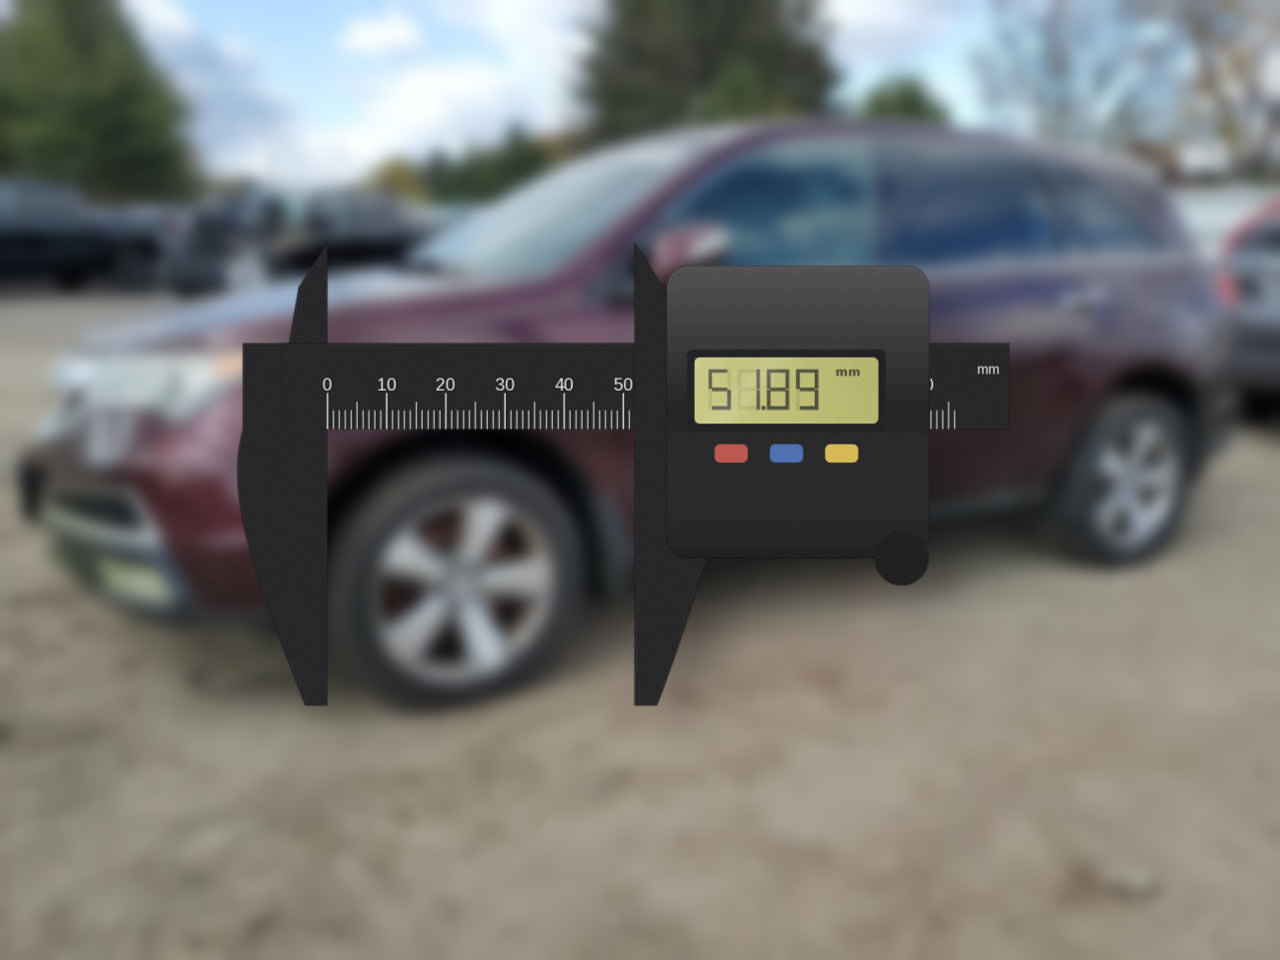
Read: 51.89,mm
